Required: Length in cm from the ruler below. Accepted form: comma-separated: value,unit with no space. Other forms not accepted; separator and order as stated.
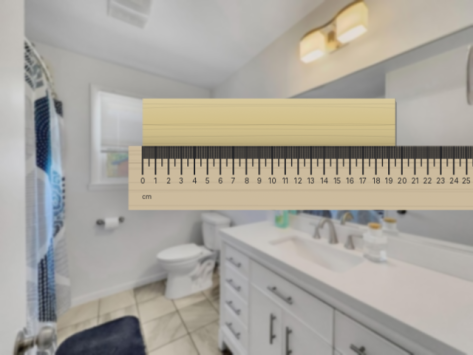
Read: 19.5,cm
